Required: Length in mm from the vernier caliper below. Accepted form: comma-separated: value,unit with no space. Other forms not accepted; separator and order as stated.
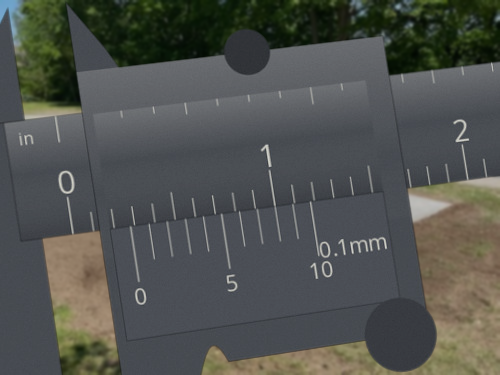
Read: 2.8,mm
